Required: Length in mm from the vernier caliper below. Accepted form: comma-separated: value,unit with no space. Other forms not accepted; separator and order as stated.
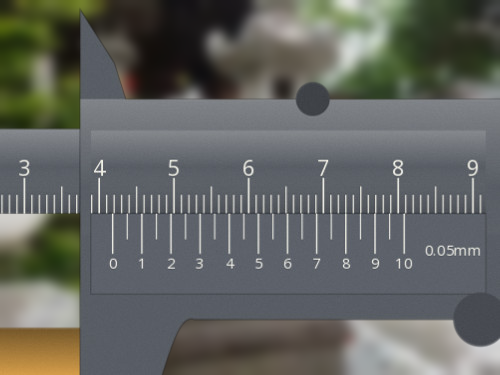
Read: 41.8,mm
